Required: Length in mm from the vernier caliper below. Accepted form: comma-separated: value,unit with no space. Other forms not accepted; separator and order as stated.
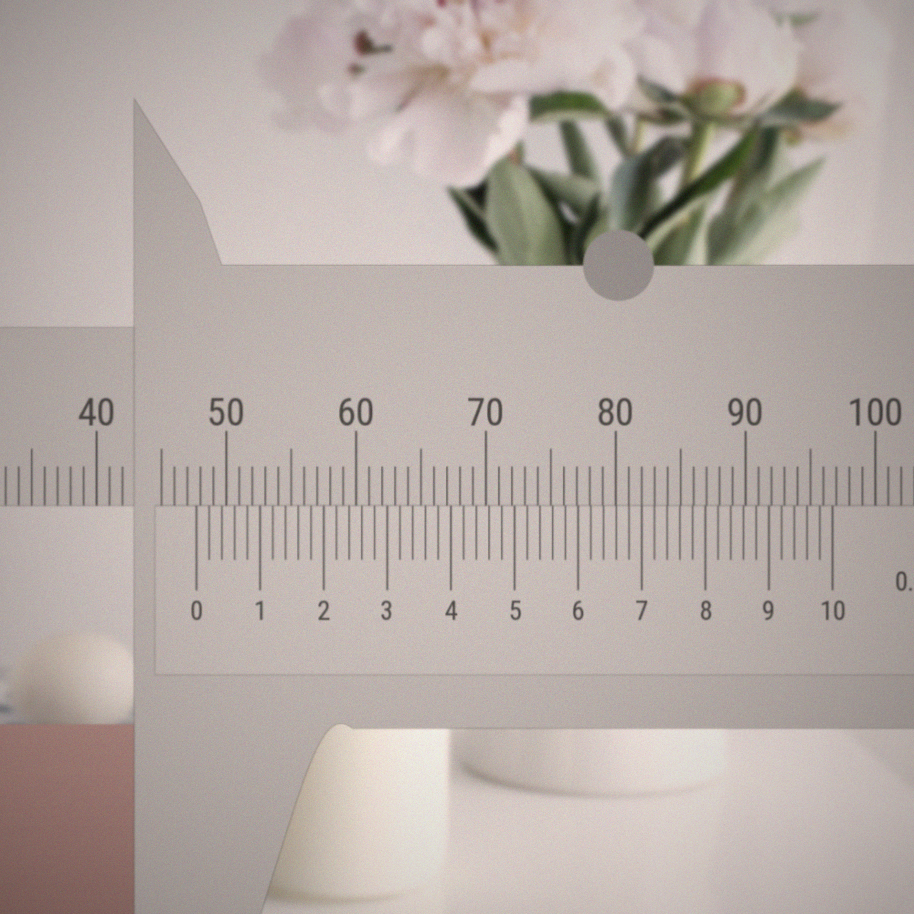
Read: 47.7,mm
